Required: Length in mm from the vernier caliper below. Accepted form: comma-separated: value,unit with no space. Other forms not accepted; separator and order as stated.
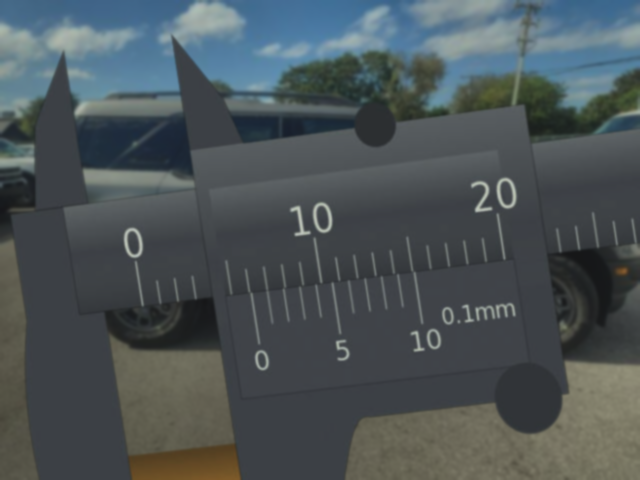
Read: 6.1,mm
